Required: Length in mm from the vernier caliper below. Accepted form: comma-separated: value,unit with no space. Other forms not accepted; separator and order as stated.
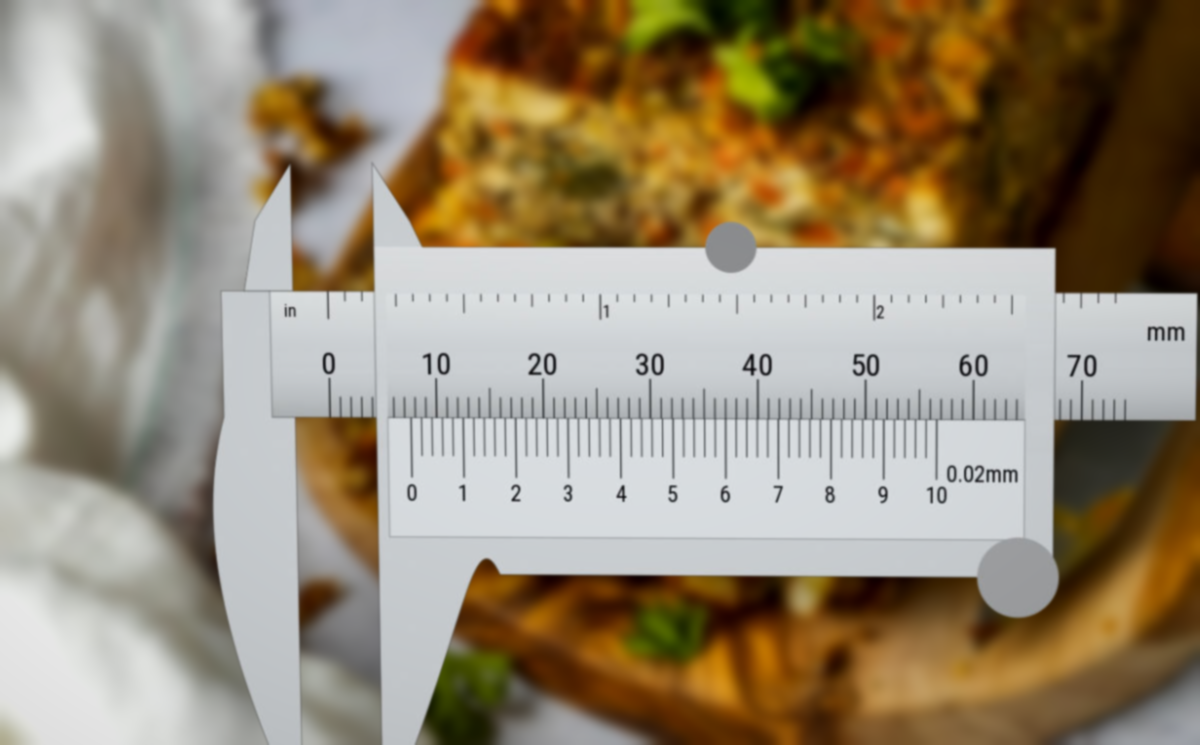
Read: 7.6,mm
